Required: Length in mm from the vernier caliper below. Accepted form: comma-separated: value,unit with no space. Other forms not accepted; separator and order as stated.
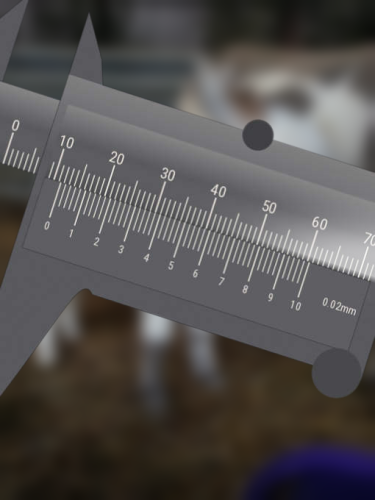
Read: 11.4,mm
